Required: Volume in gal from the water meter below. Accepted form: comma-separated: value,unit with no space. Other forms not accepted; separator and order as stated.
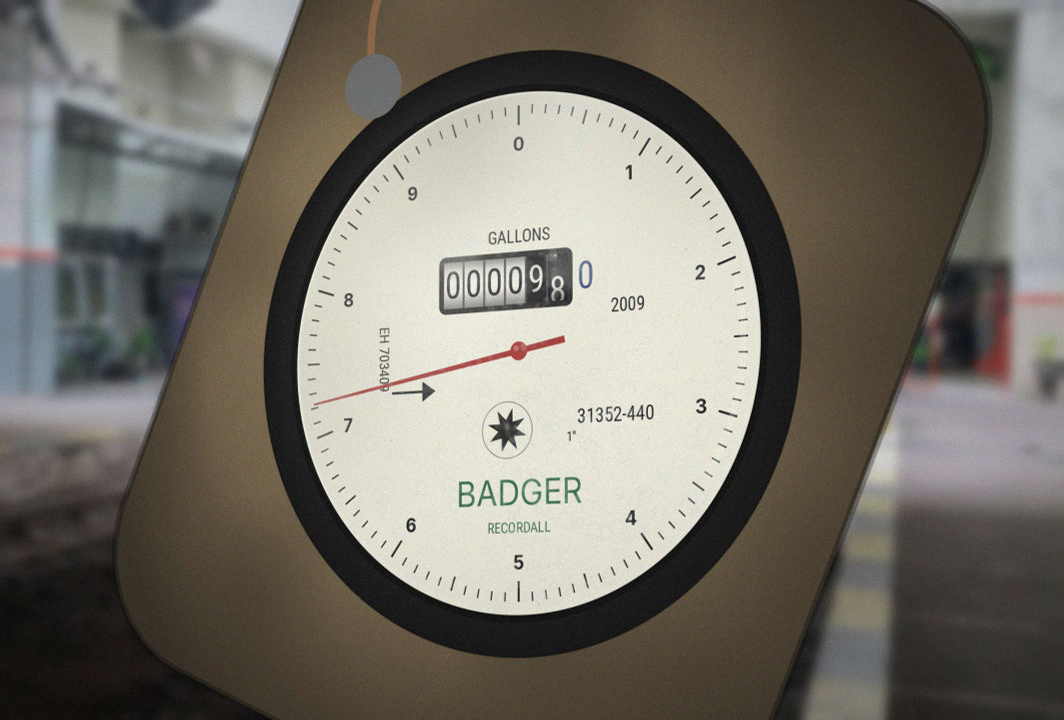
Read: 977.2,gal
